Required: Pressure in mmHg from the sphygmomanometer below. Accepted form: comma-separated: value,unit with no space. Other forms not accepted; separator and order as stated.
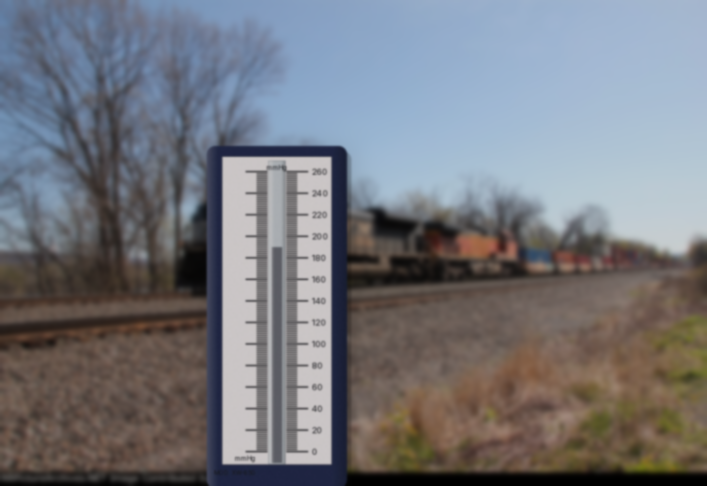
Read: 190,mmHg
